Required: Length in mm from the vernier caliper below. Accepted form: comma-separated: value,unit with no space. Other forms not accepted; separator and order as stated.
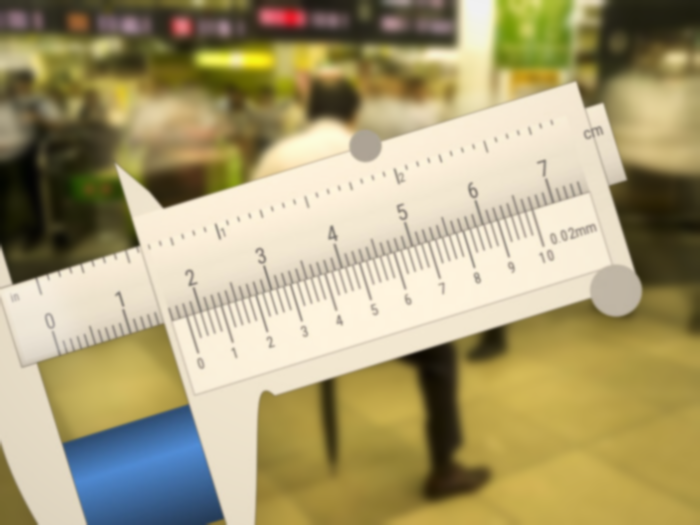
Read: 18.0,mm
